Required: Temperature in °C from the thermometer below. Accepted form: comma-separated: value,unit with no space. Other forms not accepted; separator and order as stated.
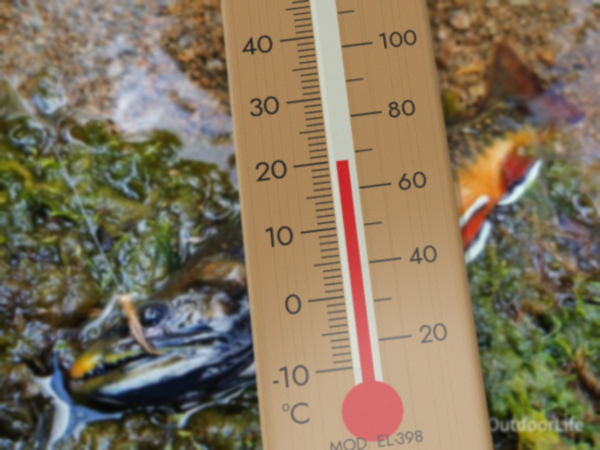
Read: 20,°C
